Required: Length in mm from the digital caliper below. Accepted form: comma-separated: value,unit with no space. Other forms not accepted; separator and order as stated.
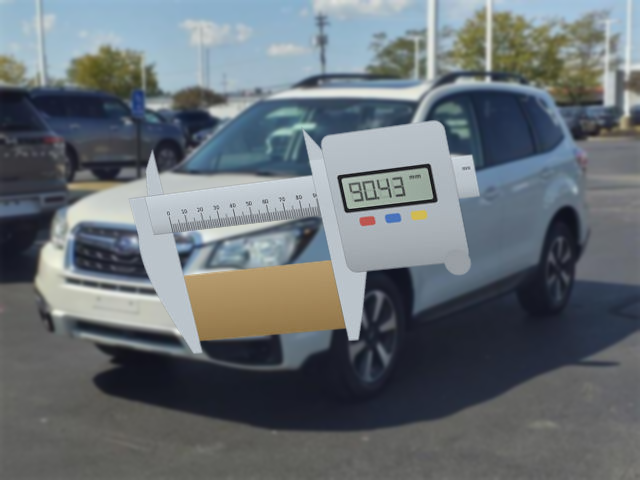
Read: 90.43,mm
